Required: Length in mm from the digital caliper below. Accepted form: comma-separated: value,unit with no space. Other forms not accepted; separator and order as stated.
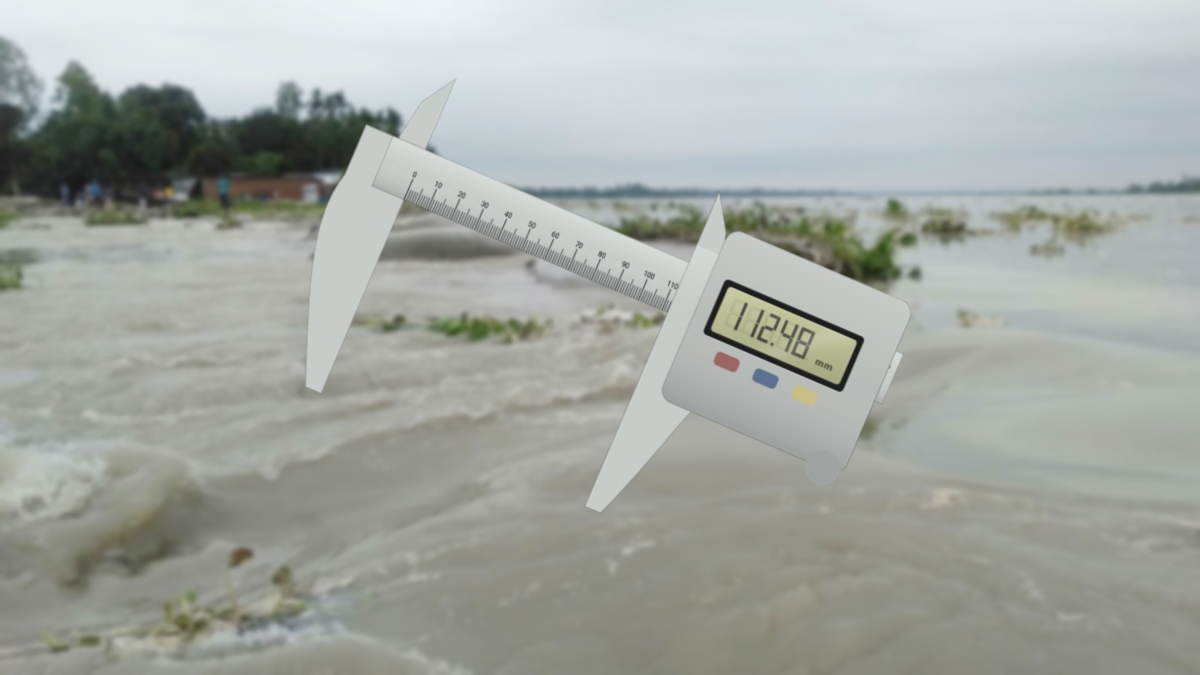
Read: 112.48,mm
